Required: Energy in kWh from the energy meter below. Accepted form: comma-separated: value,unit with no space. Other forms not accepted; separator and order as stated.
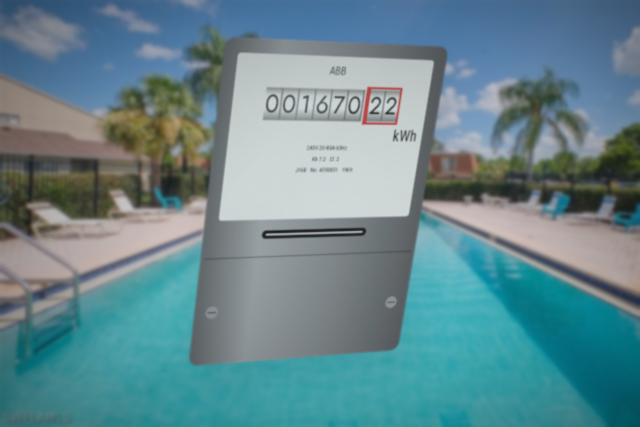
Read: 1670.22,kWh
